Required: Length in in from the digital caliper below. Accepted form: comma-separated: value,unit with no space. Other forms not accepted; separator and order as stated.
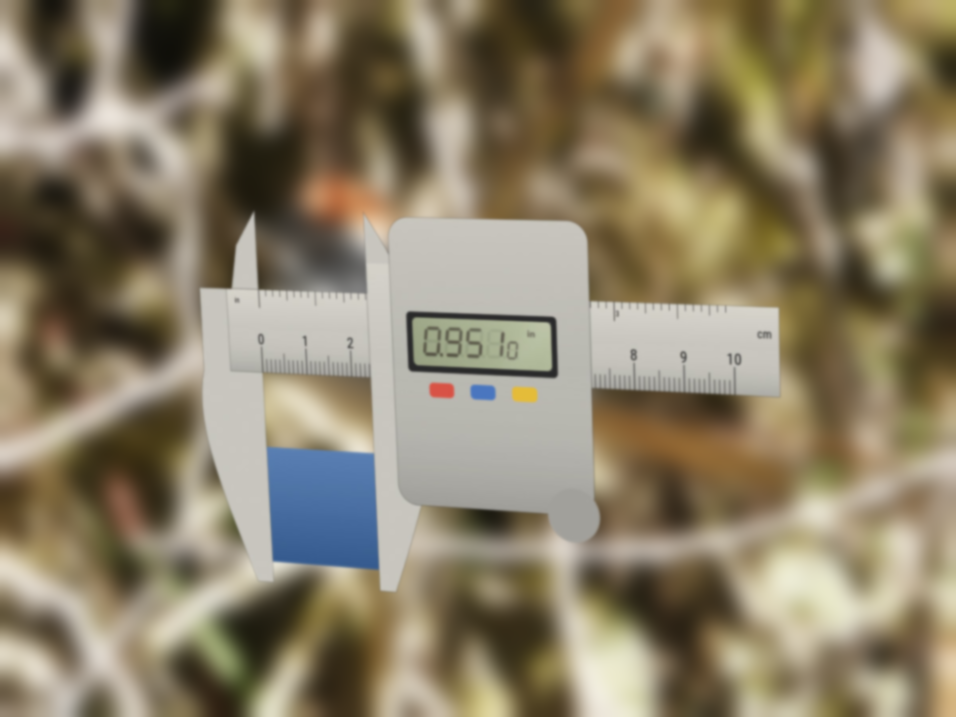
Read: 0.9510,in
